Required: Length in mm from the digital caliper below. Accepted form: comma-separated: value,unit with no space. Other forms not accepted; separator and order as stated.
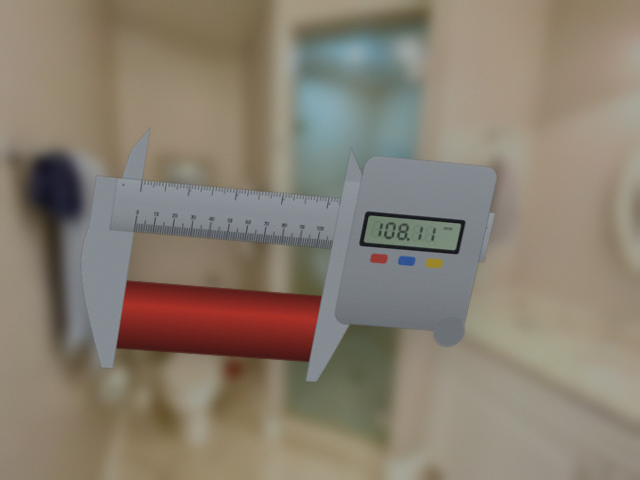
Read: 108.11,mm
